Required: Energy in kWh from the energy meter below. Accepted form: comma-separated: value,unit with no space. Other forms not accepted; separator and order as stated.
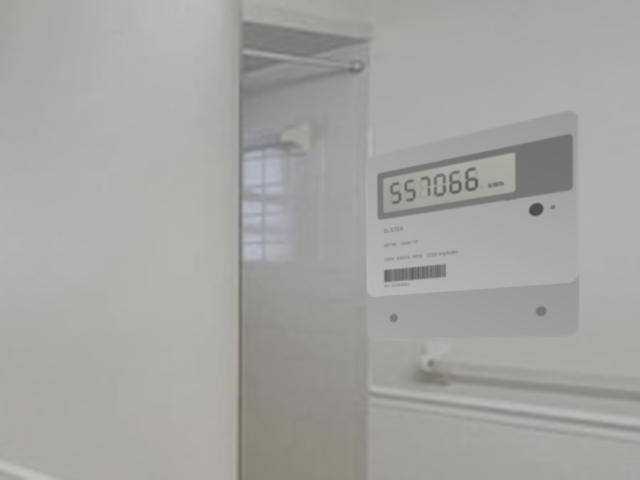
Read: 557066,kWh
